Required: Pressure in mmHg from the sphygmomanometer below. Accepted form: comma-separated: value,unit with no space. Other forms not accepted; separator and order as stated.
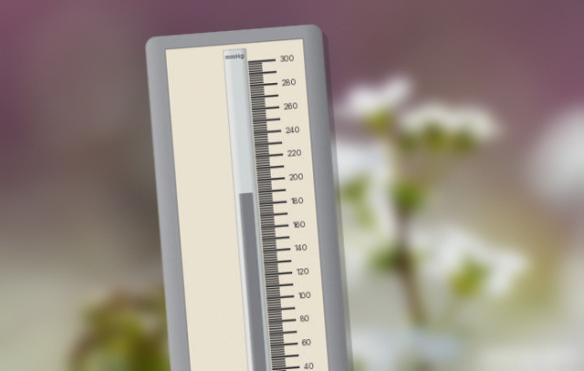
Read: 190,mmHg
